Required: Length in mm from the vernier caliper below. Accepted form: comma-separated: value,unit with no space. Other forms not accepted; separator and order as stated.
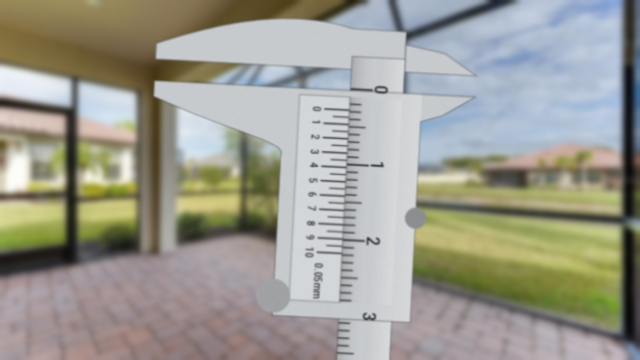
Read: 2.8,mm
